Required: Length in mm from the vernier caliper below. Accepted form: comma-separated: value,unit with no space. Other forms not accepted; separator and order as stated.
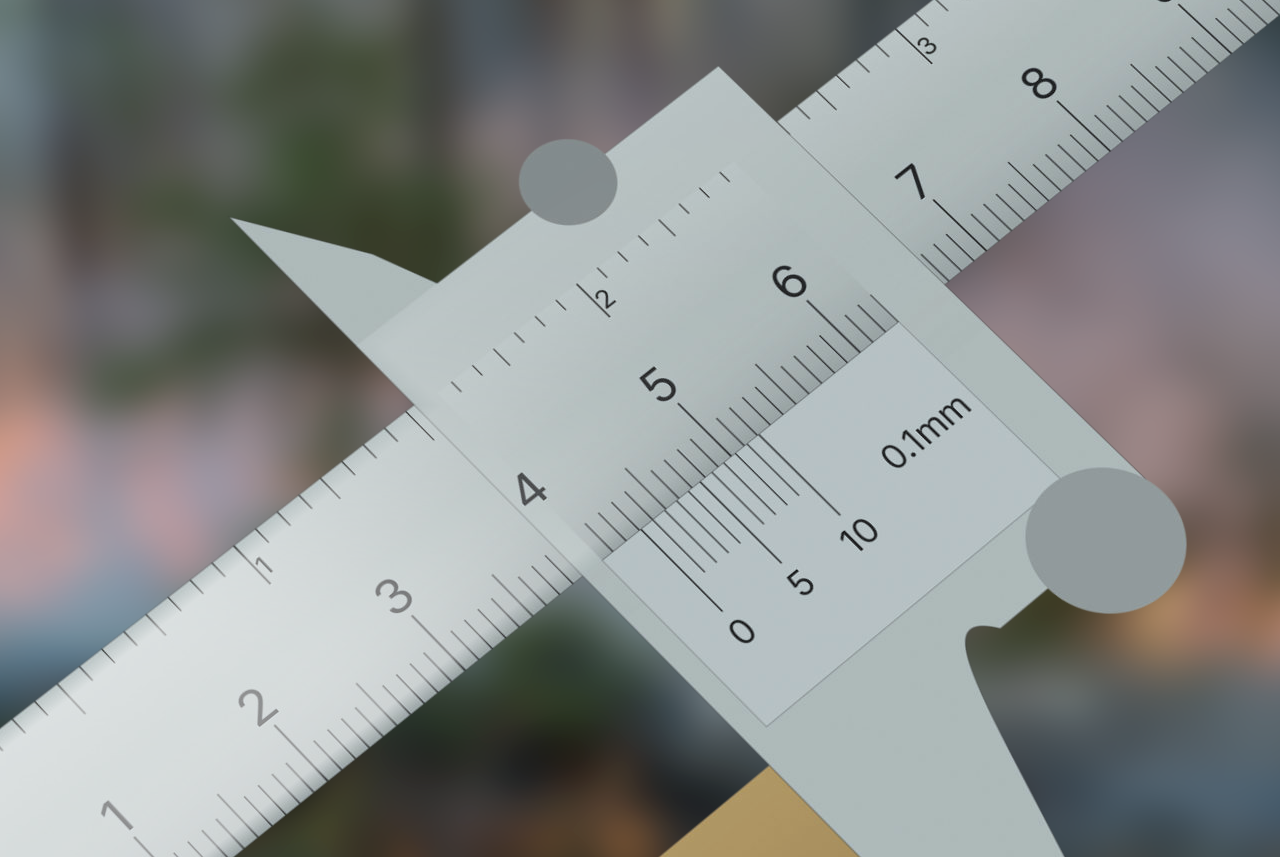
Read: 43.1,mm
